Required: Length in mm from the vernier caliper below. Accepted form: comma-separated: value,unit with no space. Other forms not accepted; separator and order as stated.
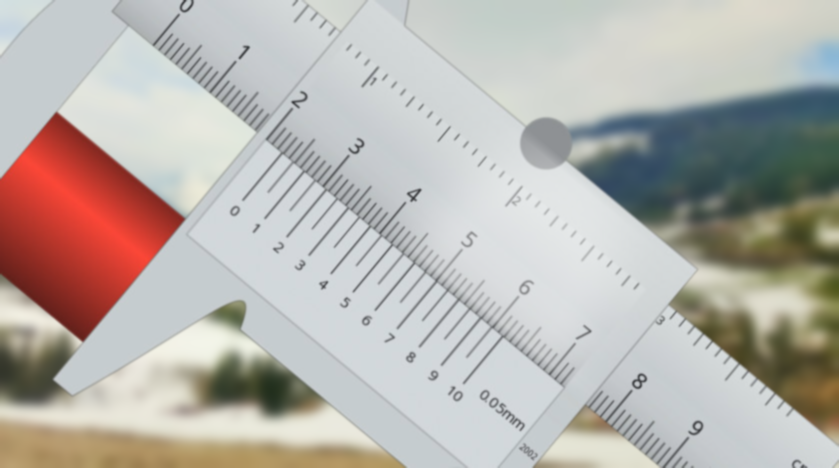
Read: 22.8,mm
